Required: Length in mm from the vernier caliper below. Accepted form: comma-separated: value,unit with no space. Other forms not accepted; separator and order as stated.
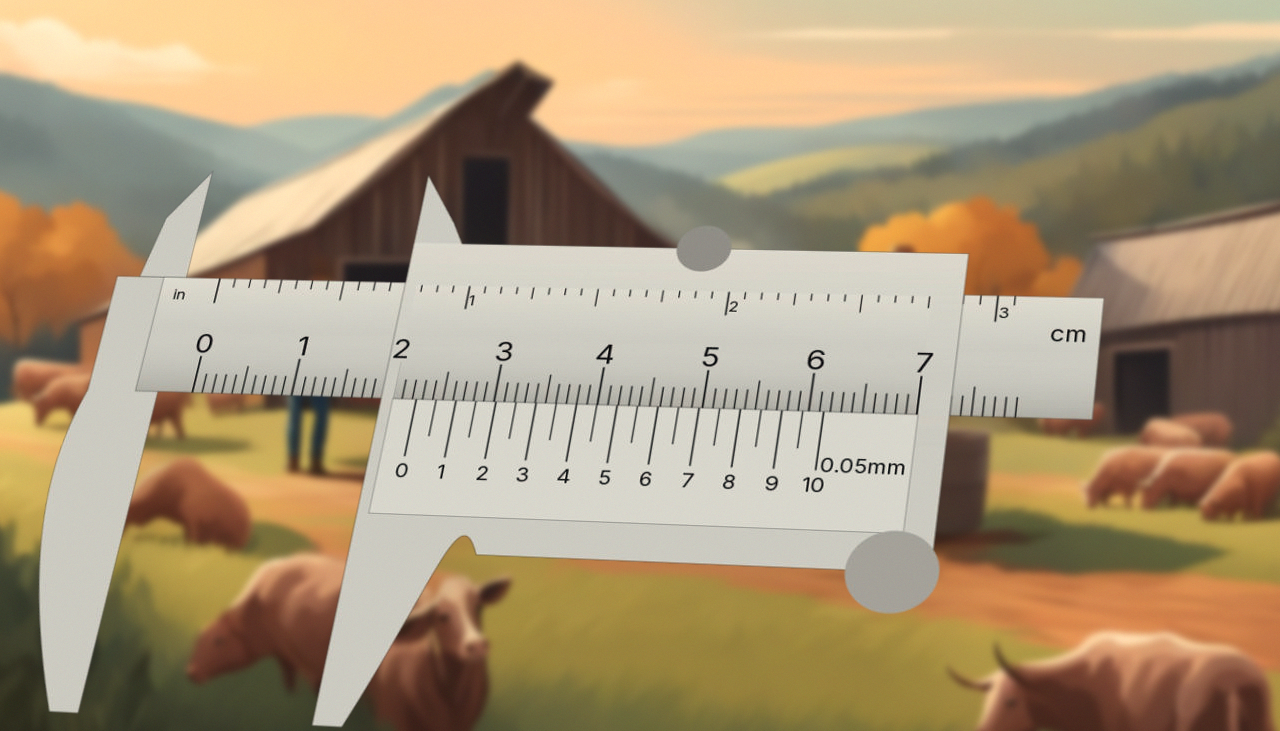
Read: 22.4,mm
